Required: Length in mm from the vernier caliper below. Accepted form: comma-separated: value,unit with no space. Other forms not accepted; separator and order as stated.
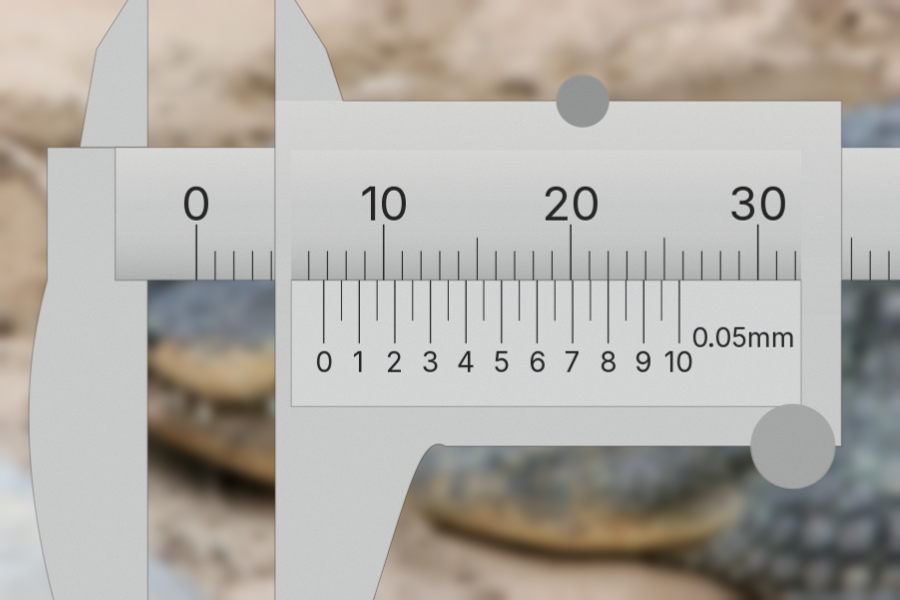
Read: 6.8,mm
